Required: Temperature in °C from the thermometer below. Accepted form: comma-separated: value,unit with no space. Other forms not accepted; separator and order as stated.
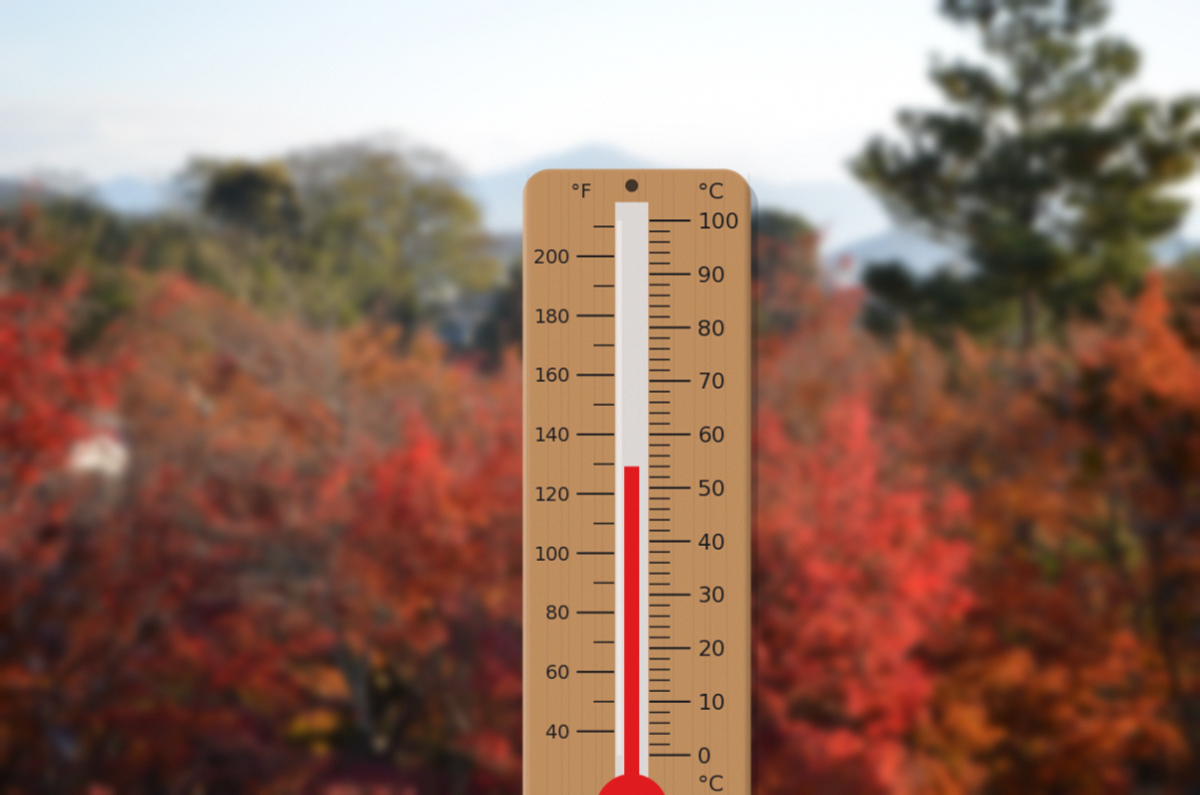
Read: 54,°C
